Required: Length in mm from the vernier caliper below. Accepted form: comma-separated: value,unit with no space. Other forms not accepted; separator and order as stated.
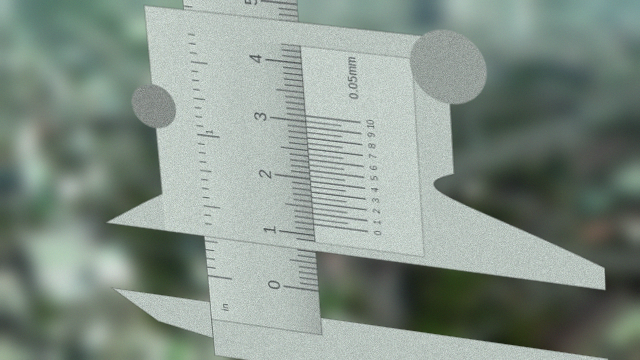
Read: 12.0,mm
